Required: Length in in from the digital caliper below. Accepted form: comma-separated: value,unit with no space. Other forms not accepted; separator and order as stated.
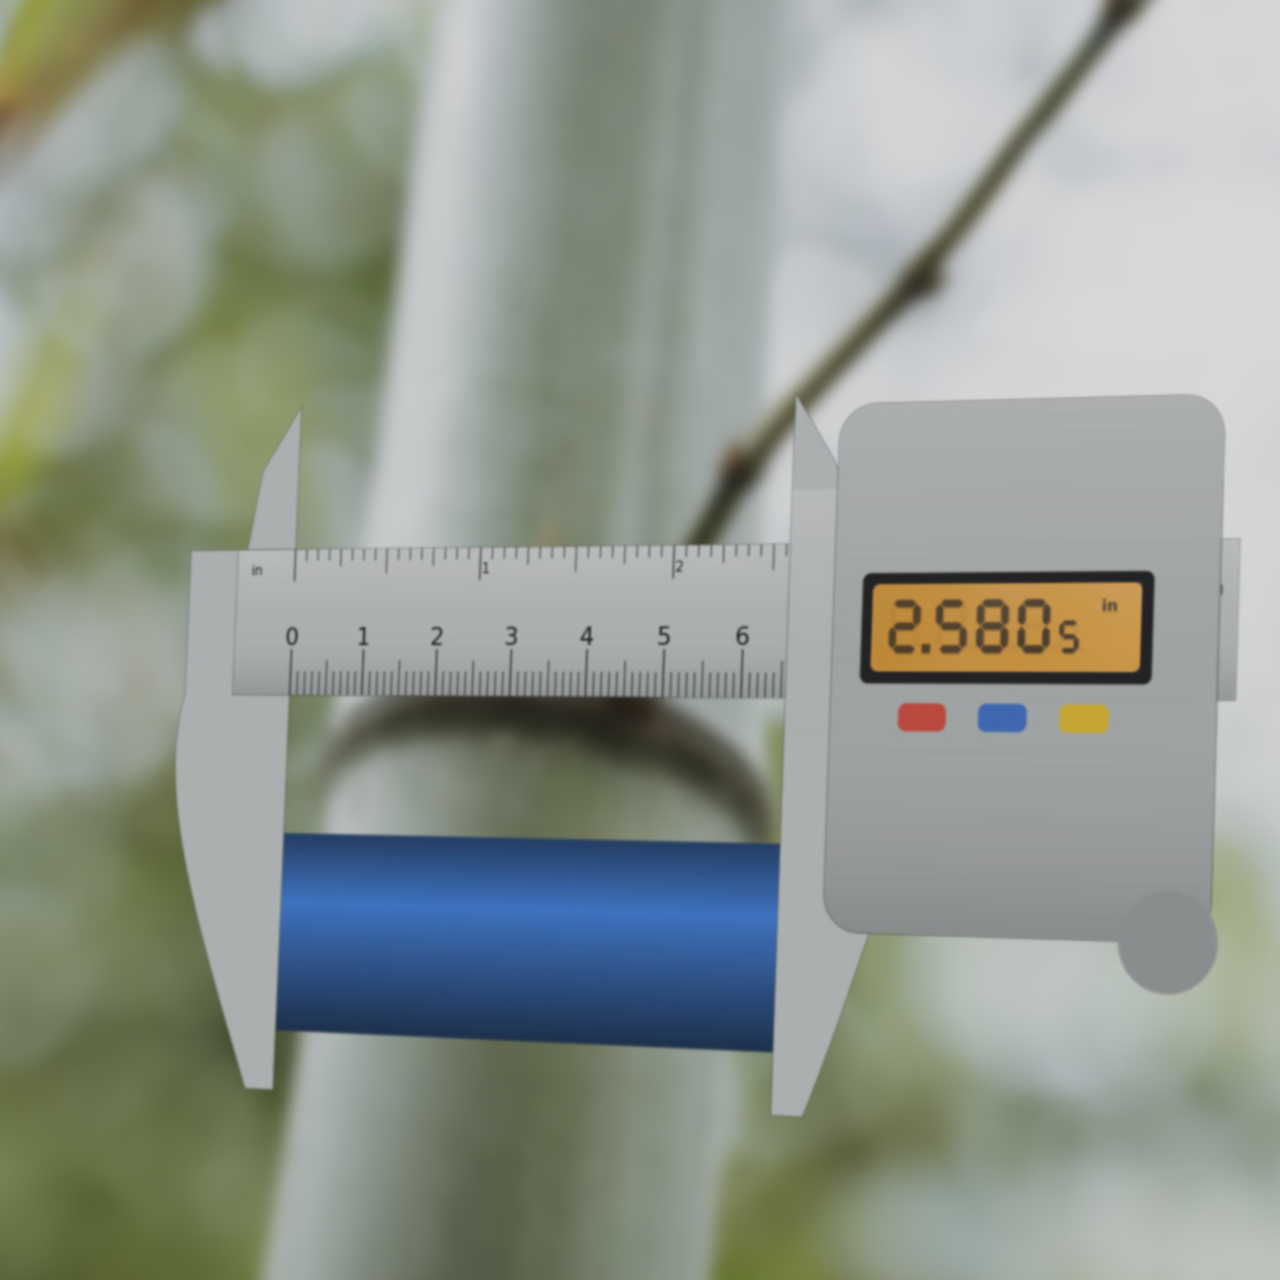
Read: 2.5805,in
